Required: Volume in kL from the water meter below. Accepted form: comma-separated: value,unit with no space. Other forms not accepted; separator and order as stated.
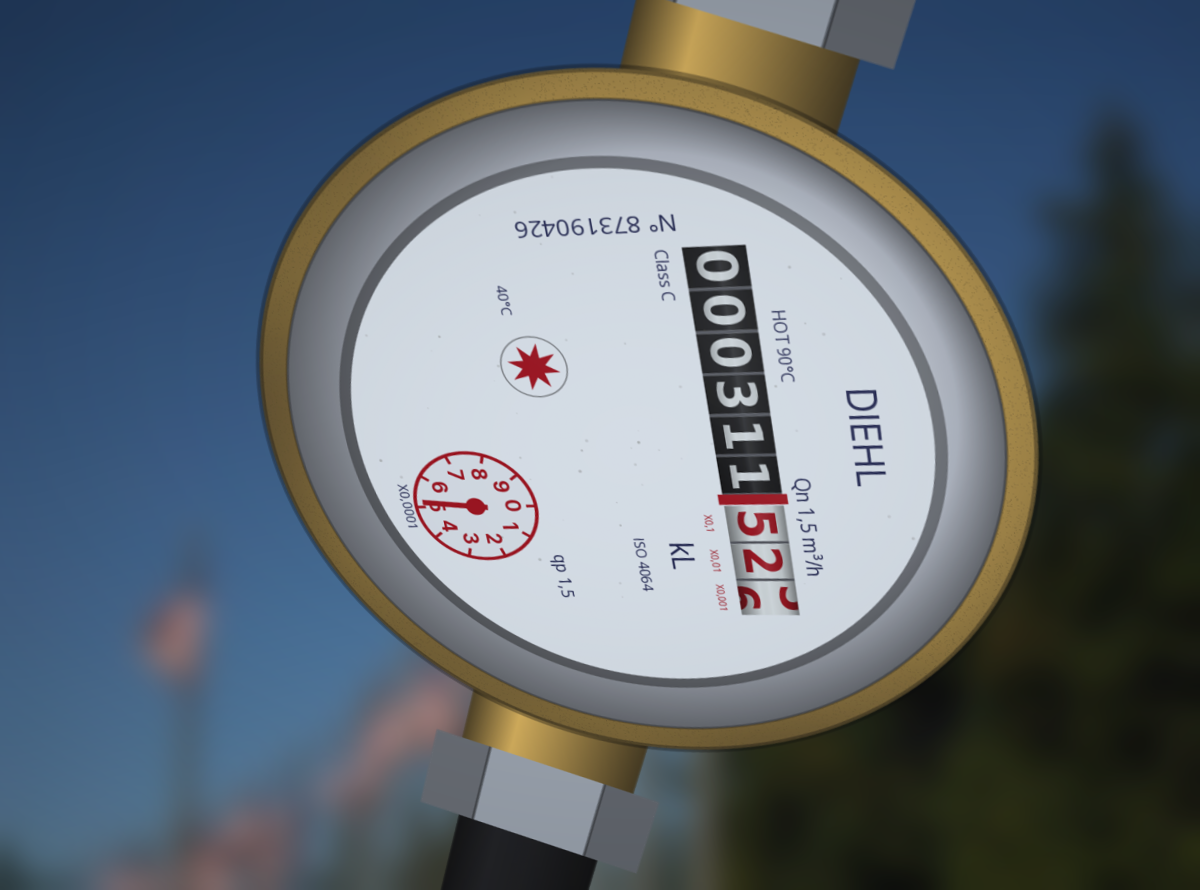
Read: 311.5255,kL
